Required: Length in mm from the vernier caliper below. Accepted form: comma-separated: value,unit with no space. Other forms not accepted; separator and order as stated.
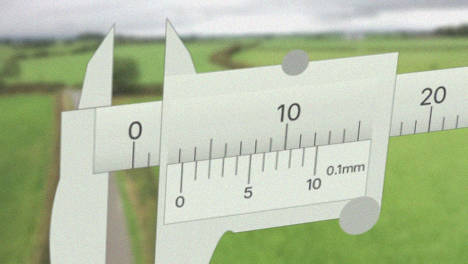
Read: 3.2,mm
